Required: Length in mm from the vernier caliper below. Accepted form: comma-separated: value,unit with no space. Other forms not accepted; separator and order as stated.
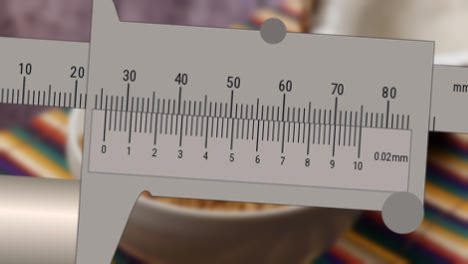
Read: 26.0,mm
